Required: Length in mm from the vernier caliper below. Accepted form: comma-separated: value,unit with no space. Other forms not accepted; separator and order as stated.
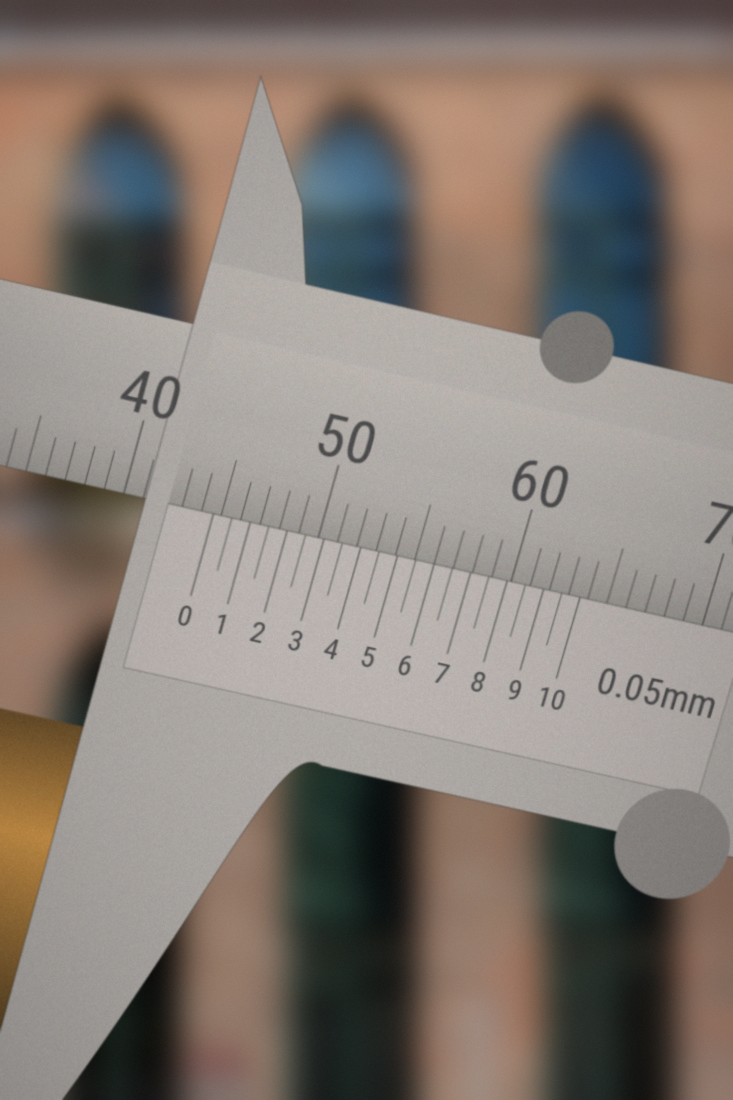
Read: 44.6,mm
